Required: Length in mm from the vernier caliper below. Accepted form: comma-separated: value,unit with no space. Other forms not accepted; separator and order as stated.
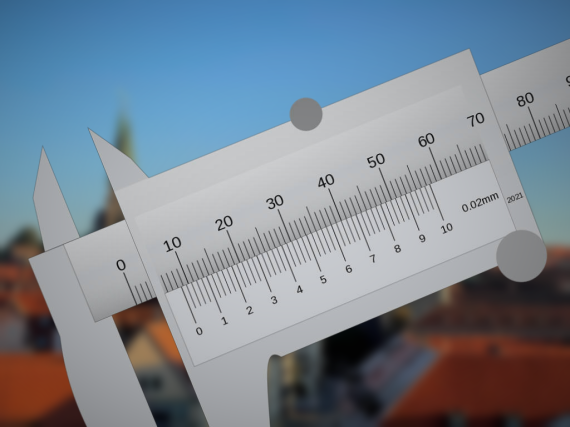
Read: 8.6,mm
